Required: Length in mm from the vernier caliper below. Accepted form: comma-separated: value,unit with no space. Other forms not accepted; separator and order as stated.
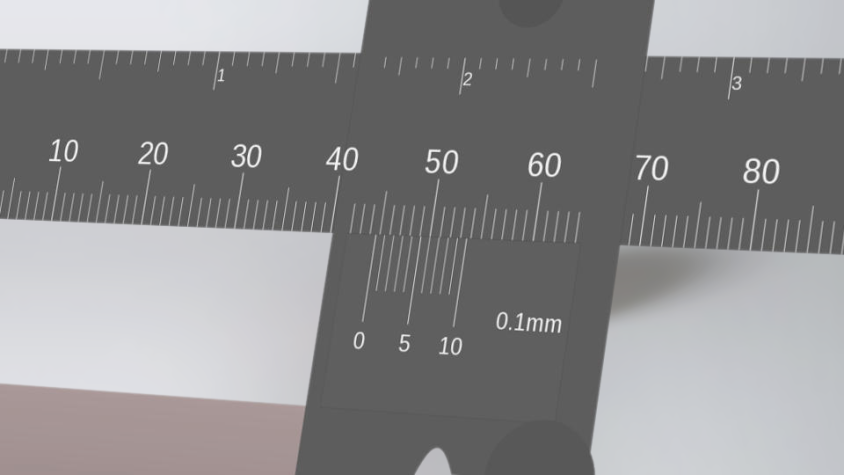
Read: 44.6,mm
